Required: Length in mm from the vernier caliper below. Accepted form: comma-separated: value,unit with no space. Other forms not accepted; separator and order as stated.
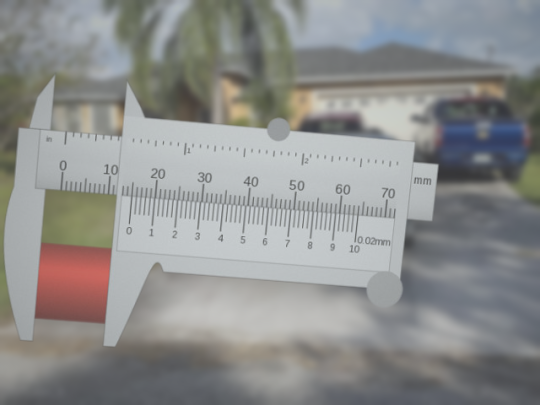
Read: 15.0,mm
